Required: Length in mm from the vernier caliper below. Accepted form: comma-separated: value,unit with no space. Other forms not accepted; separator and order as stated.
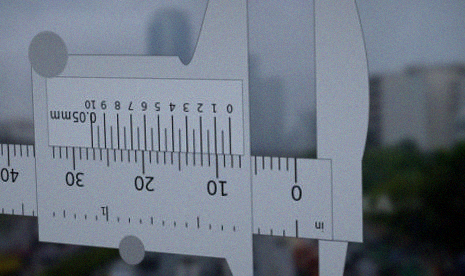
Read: 8.2,mm
